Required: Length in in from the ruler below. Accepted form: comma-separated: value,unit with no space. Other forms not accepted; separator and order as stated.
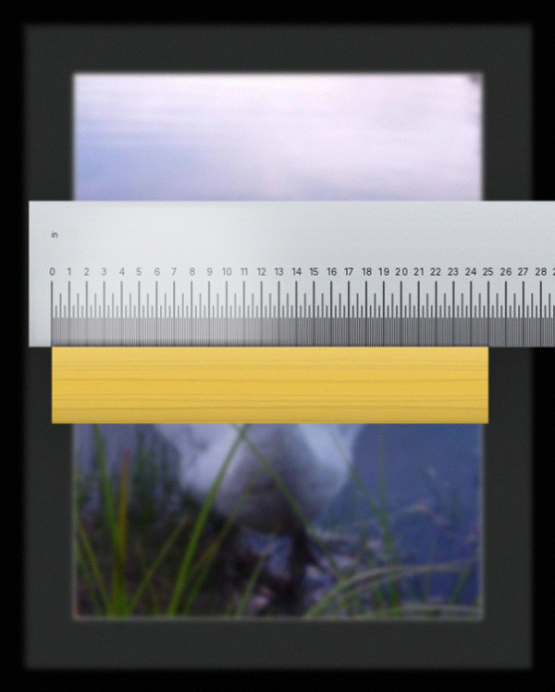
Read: 25,in
